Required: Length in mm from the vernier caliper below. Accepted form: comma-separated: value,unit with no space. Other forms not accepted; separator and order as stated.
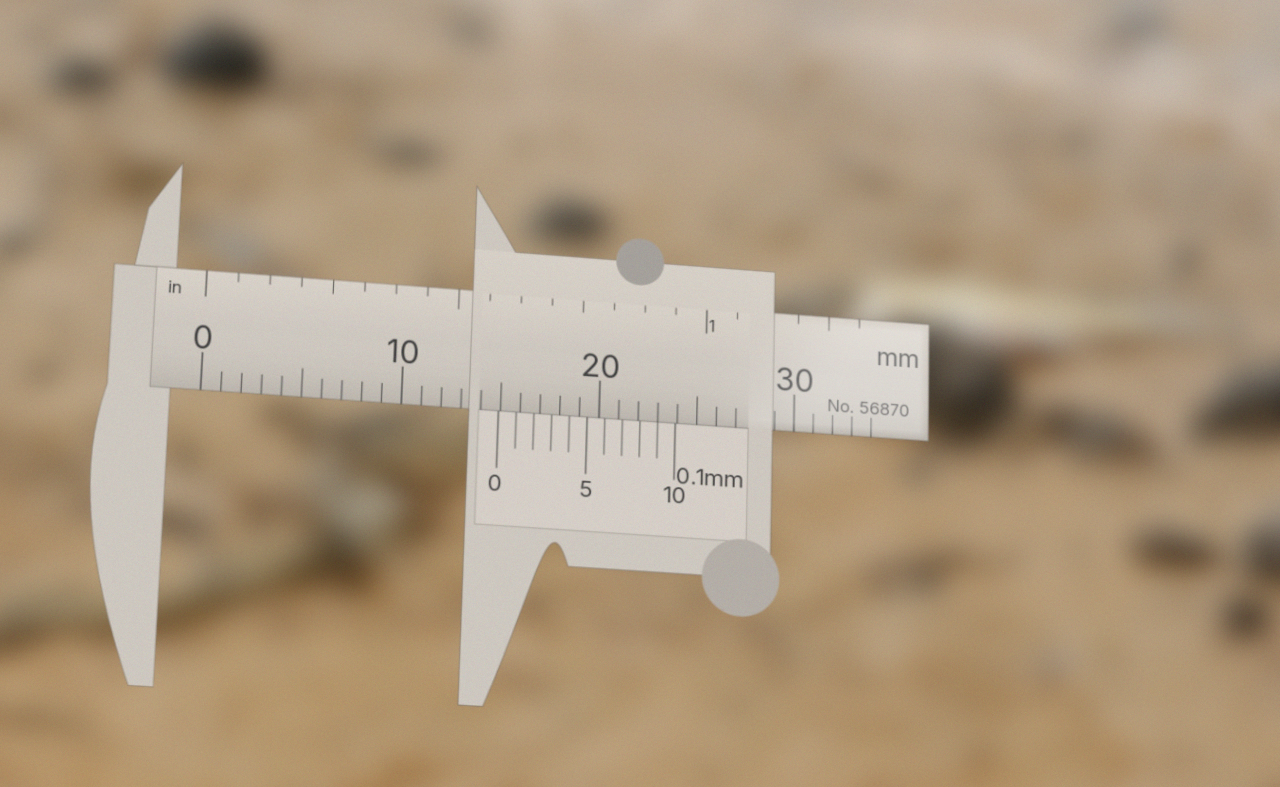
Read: 14.9,mm
